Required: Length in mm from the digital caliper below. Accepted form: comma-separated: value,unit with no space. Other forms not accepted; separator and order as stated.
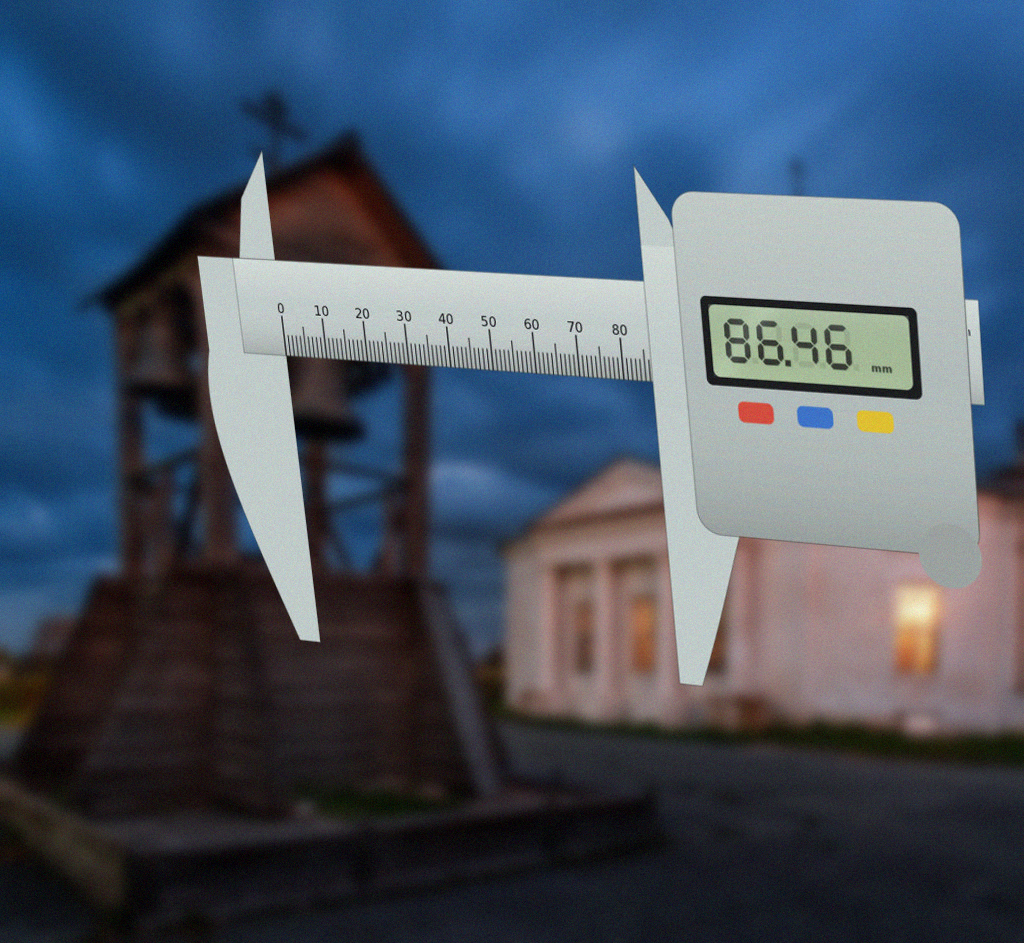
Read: 86.46,mm
